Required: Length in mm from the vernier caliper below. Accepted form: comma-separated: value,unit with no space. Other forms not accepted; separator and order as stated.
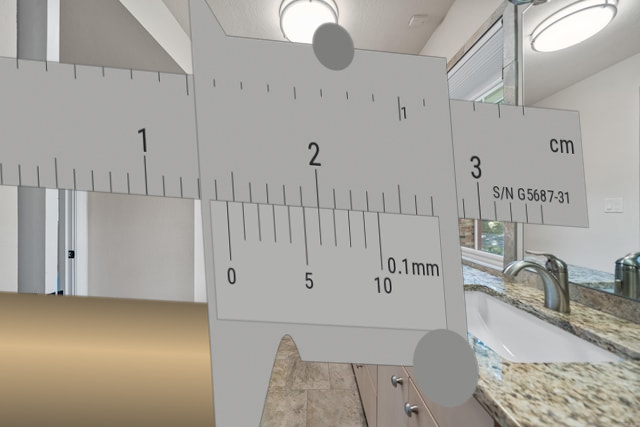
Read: 14.6,mm
